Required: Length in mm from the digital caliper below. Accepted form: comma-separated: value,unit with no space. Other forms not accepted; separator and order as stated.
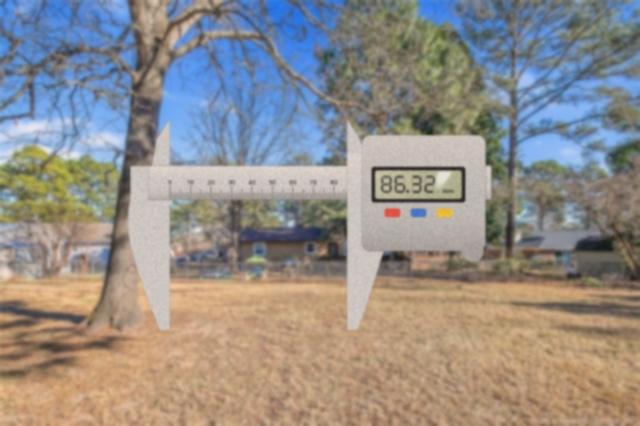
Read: 86.32,mm
